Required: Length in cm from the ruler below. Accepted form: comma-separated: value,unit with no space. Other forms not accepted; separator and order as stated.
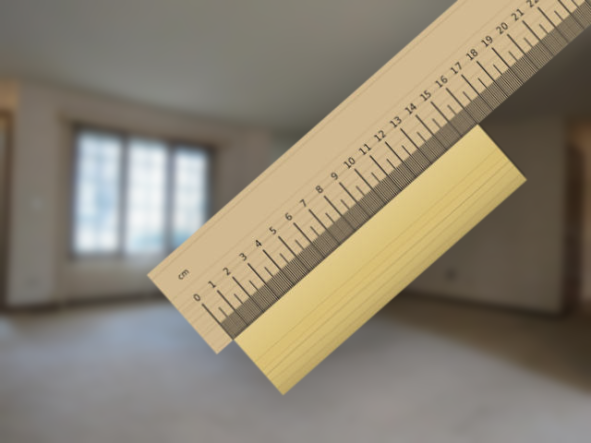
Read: 16,cm
